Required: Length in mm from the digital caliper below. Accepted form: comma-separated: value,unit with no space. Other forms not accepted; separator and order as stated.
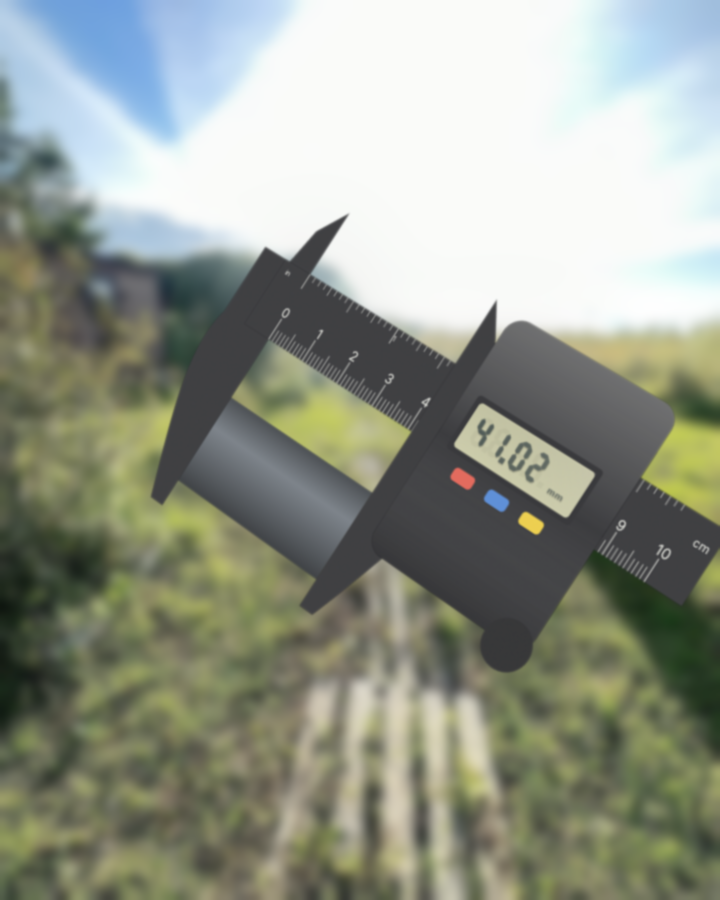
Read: 41.02,mm
